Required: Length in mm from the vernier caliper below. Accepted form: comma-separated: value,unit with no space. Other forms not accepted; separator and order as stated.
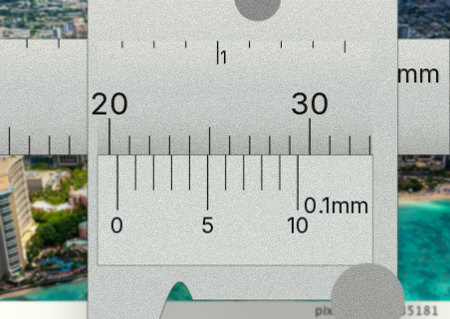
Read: 20.4,mm
